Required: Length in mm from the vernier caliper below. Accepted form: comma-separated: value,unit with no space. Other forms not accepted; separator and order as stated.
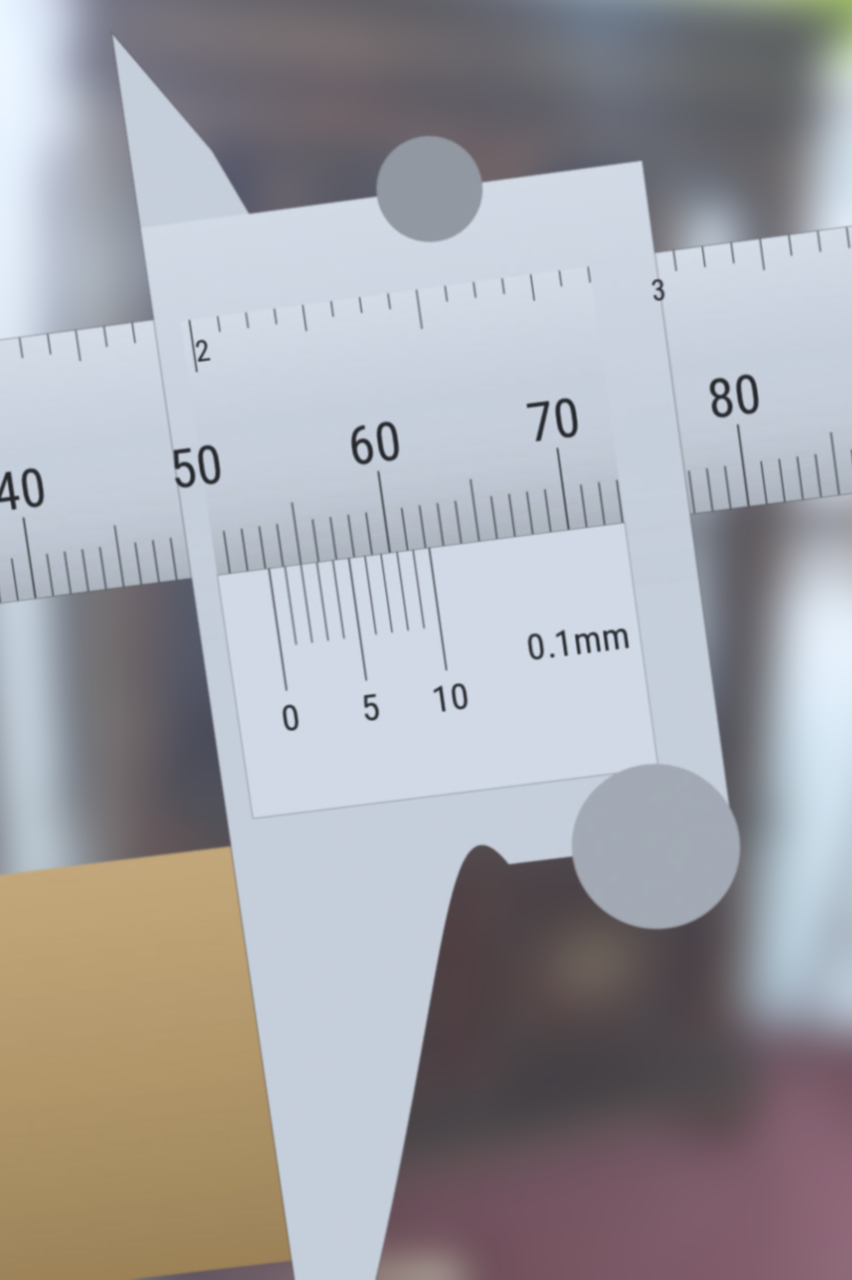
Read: 53.2,mm
